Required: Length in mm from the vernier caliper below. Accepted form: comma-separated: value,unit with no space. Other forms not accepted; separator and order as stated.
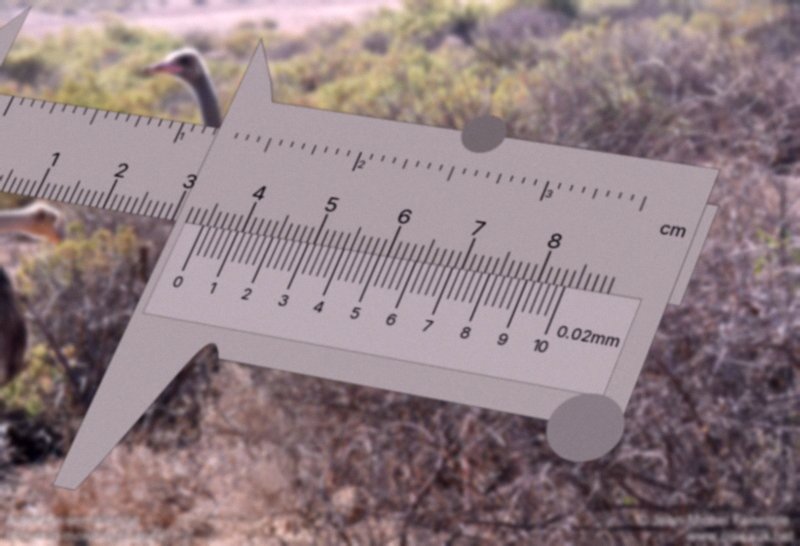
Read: 34.5,mm
